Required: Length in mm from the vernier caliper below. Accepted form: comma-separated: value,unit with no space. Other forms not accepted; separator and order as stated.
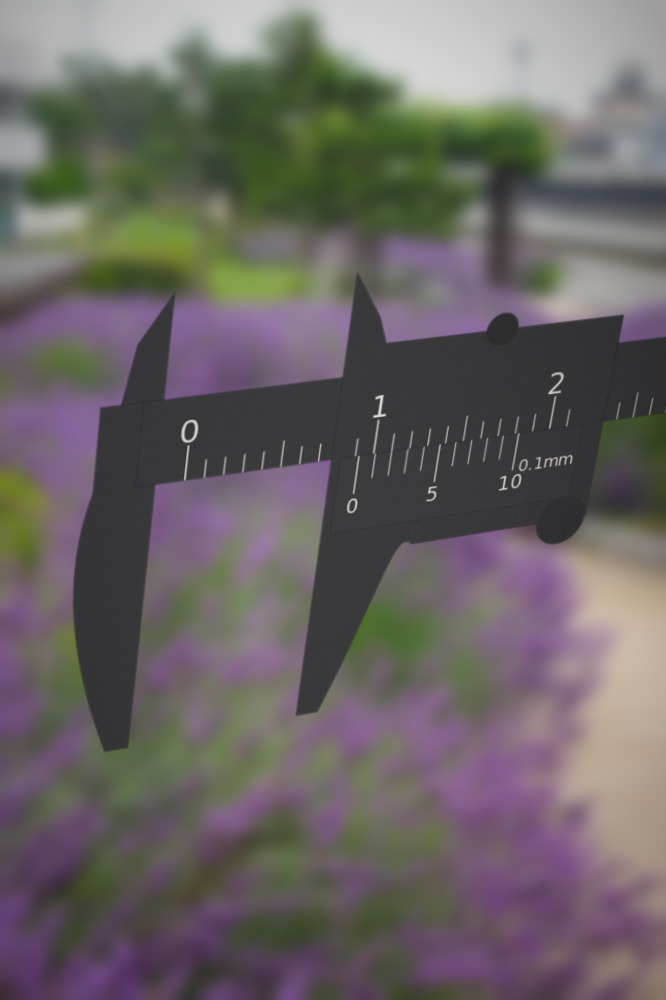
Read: 9.2,mm
